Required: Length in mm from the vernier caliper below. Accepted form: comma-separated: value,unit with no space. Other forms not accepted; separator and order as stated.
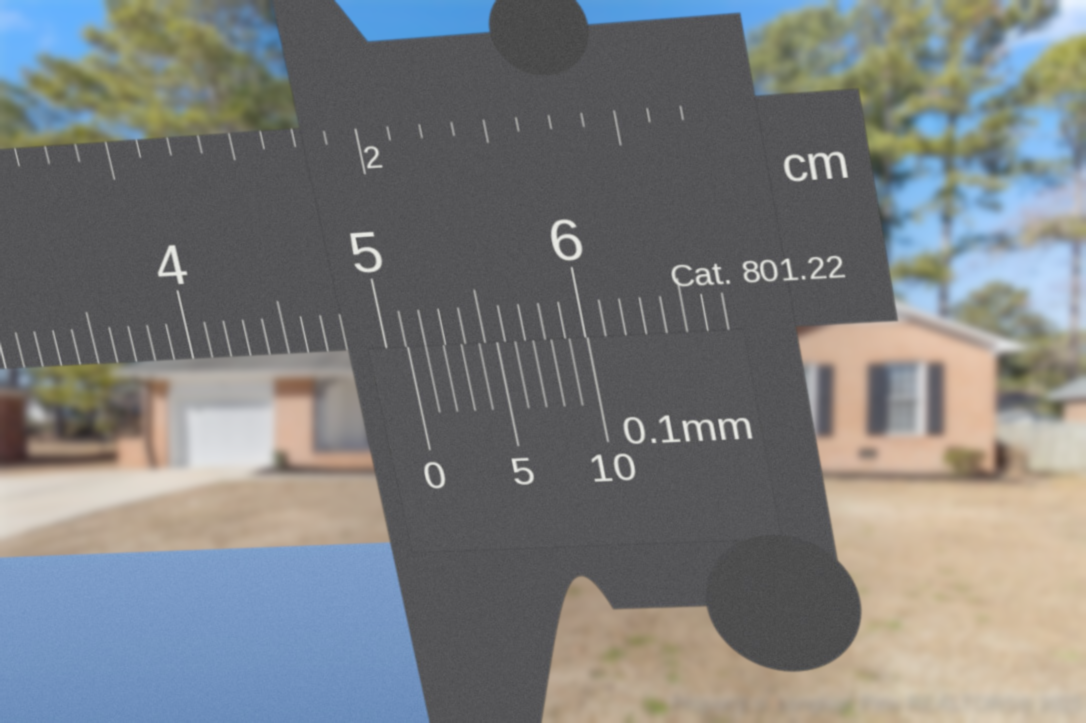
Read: 51.1,mm
